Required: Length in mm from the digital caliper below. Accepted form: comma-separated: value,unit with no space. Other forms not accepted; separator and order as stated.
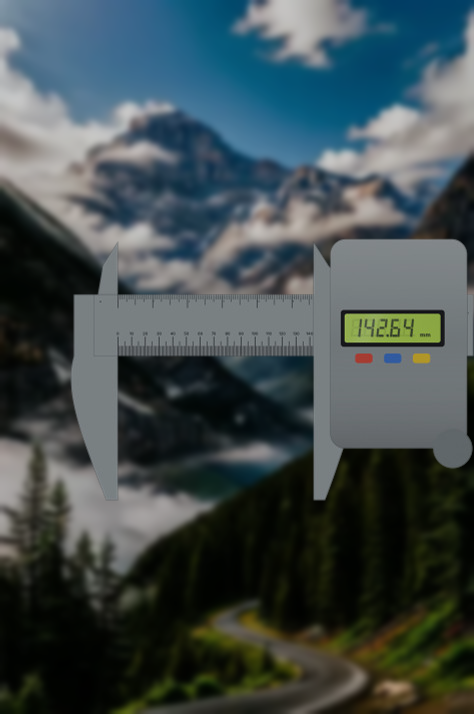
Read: 142.64,mm
